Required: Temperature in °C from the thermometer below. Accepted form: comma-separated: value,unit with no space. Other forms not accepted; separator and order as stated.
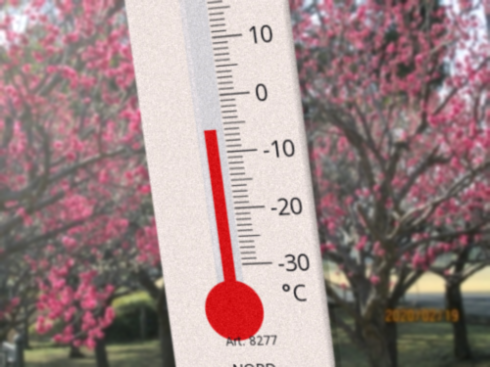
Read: -6,°C
